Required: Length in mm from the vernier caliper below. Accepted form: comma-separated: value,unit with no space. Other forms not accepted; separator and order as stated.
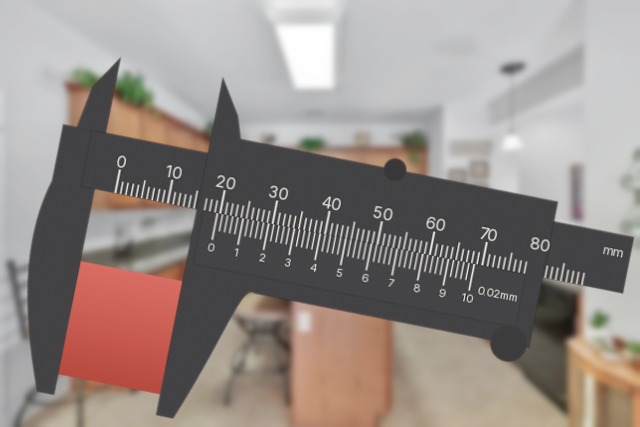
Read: 19.5,mm
